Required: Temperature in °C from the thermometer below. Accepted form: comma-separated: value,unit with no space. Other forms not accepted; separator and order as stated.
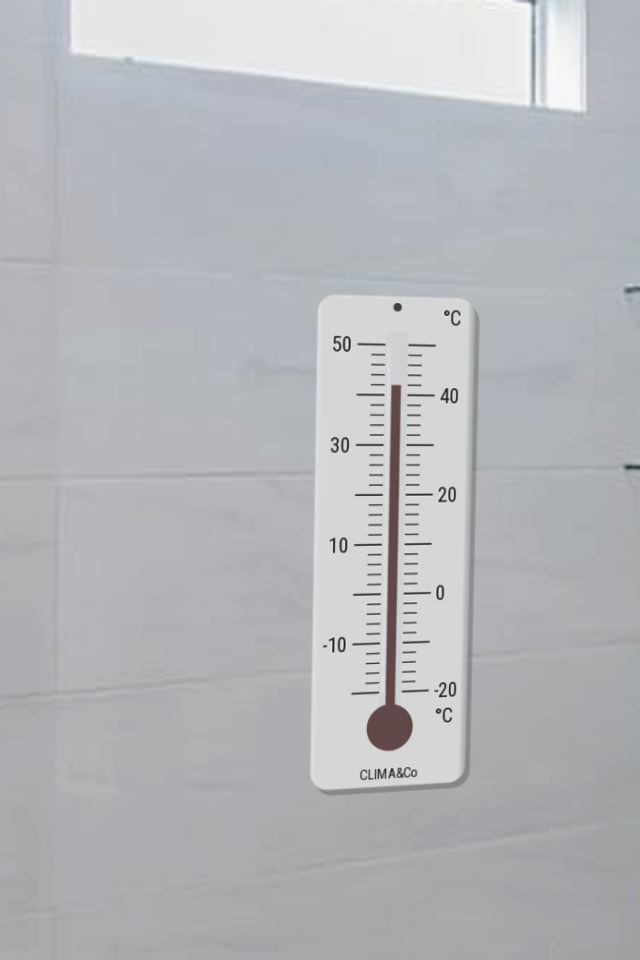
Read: 42,°C
